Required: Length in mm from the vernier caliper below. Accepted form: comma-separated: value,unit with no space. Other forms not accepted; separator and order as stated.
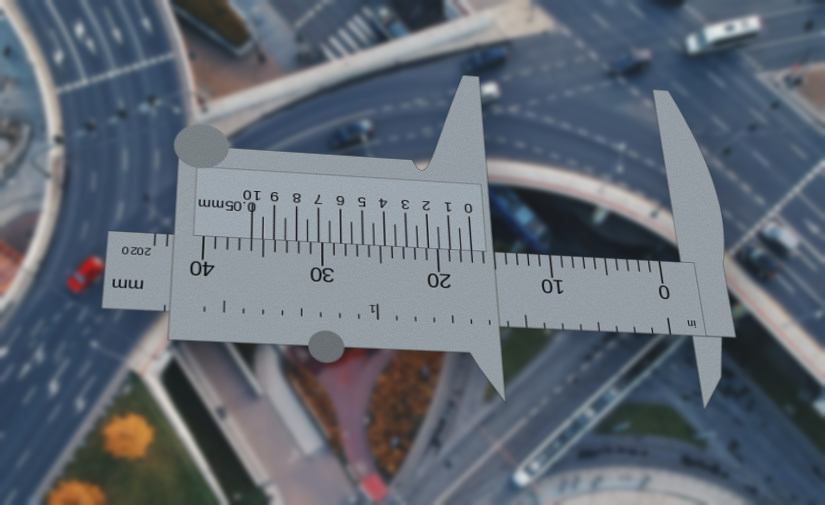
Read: 17.0,mm
